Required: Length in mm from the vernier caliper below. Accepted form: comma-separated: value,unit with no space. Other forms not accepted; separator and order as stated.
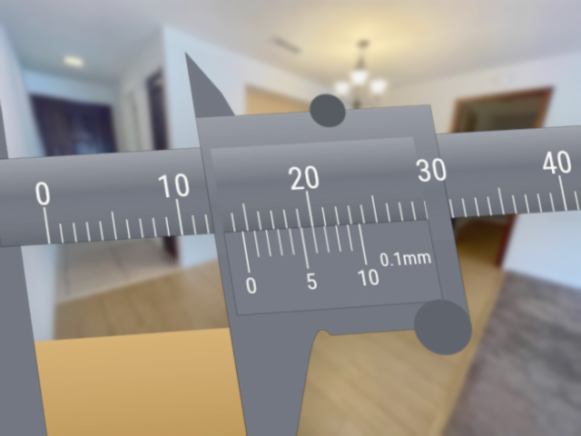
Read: 14.6,mm
